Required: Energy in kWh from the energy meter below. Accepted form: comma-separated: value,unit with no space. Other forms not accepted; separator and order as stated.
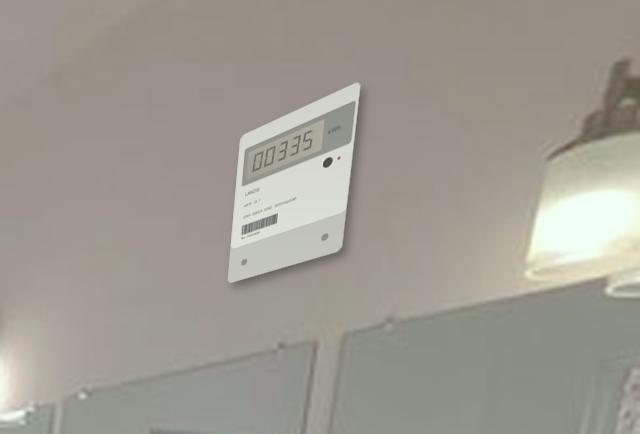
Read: 335,kWh
